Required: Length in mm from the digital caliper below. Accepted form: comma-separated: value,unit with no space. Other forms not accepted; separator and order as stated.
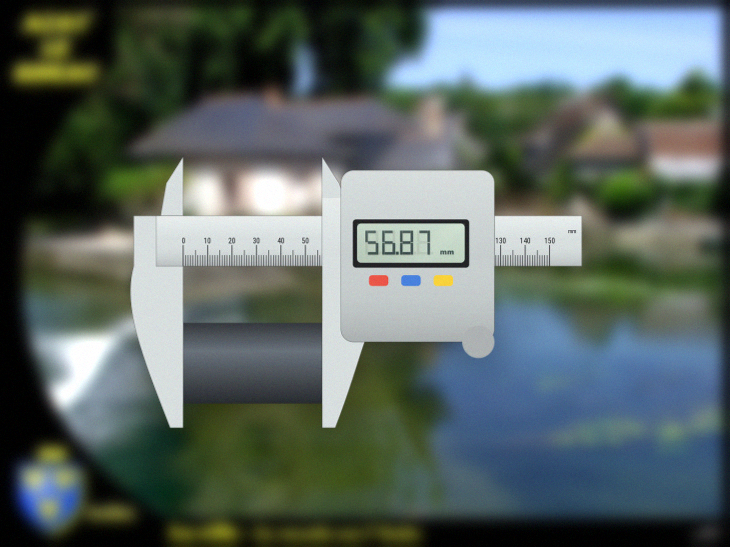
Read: 56.87,mm
